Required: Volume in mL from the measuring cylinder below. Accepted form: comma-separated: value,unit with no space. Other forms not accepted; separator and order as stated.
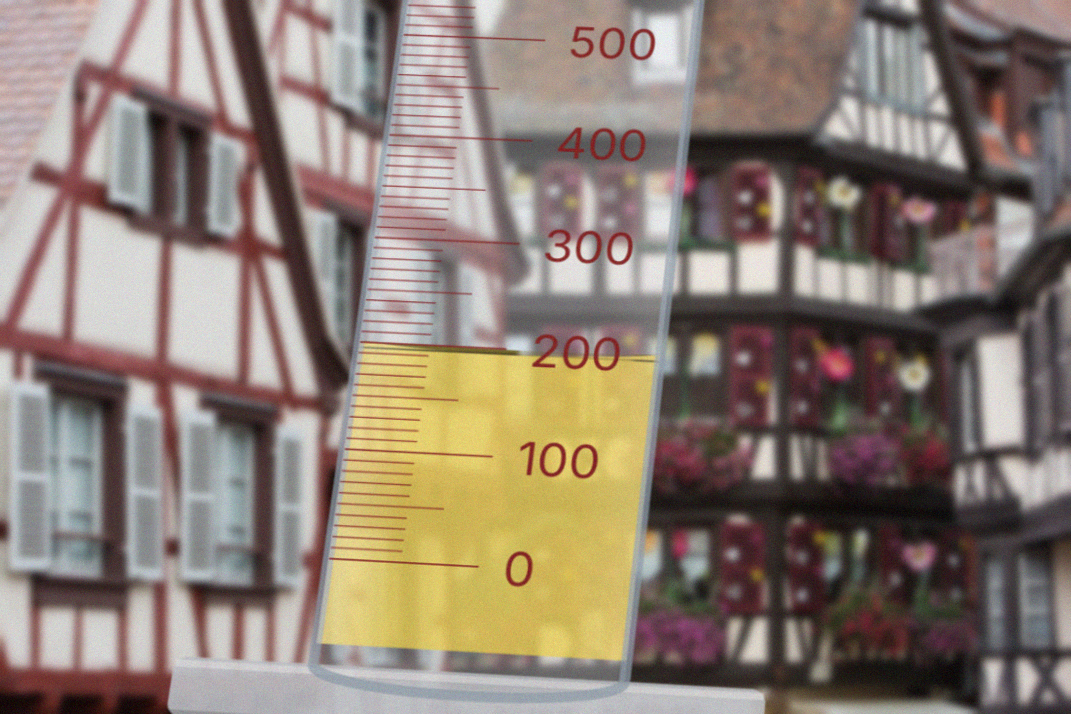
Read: 195,mL
